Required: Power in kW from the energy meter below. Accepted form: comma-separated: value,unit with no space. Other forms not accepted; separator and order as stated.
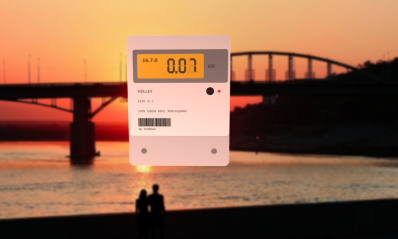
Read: 0.07,kW
